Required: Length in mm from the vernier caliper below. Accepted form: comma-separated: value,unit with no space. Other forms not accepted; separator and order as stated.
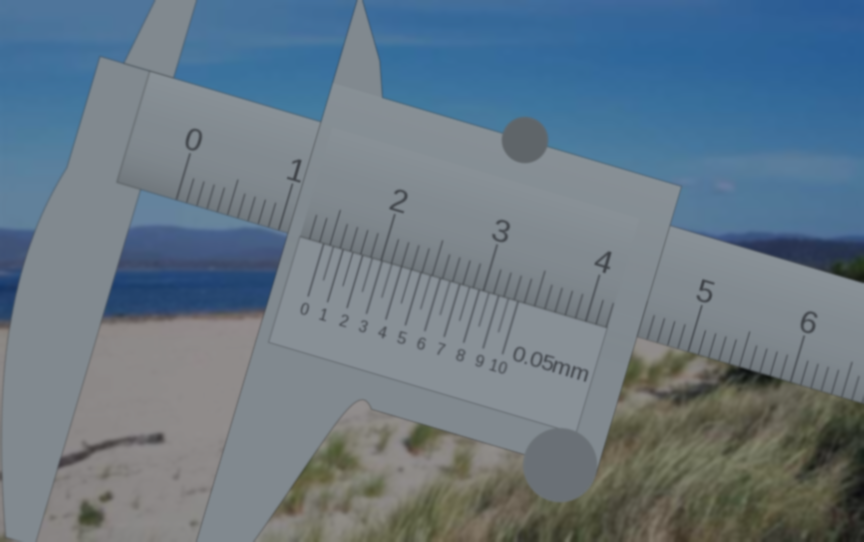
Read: 14.4,mm
